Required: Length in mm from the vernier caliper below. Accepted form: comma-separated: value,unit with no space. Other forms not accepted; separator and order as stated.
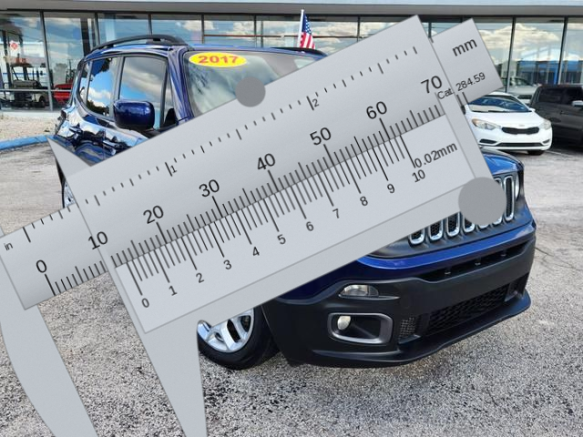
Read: 12.8,mm
